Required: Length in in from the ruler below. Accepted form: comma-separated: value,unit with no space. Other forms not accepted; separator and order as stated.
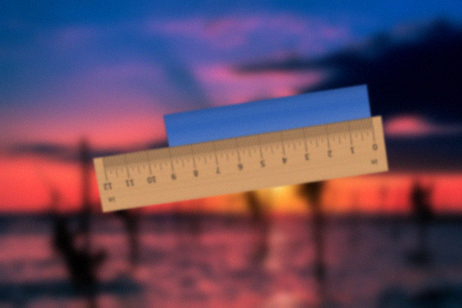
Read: 9,in
